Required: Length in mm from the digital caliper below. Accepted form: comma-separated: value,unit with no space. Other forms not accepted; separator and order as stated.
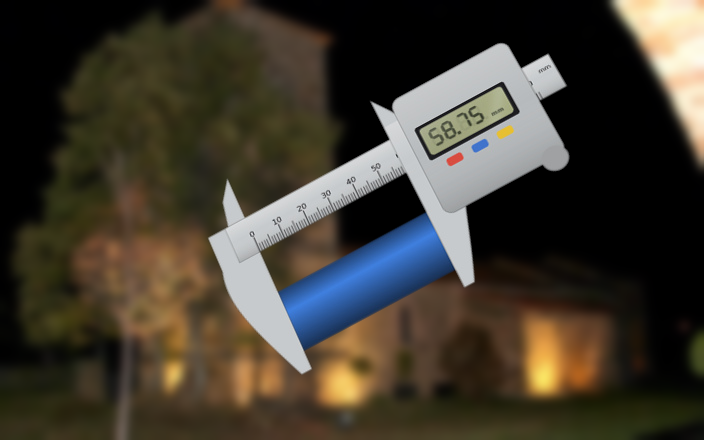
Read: 58.75,mm
